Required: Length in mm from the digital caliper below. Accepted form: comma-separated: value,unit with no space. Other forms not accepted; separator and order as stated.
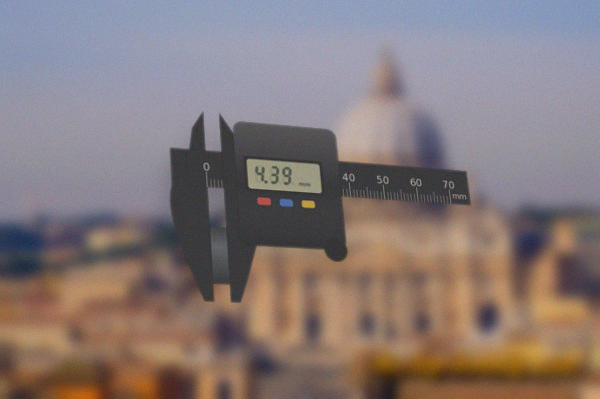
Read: 4.39,mm
